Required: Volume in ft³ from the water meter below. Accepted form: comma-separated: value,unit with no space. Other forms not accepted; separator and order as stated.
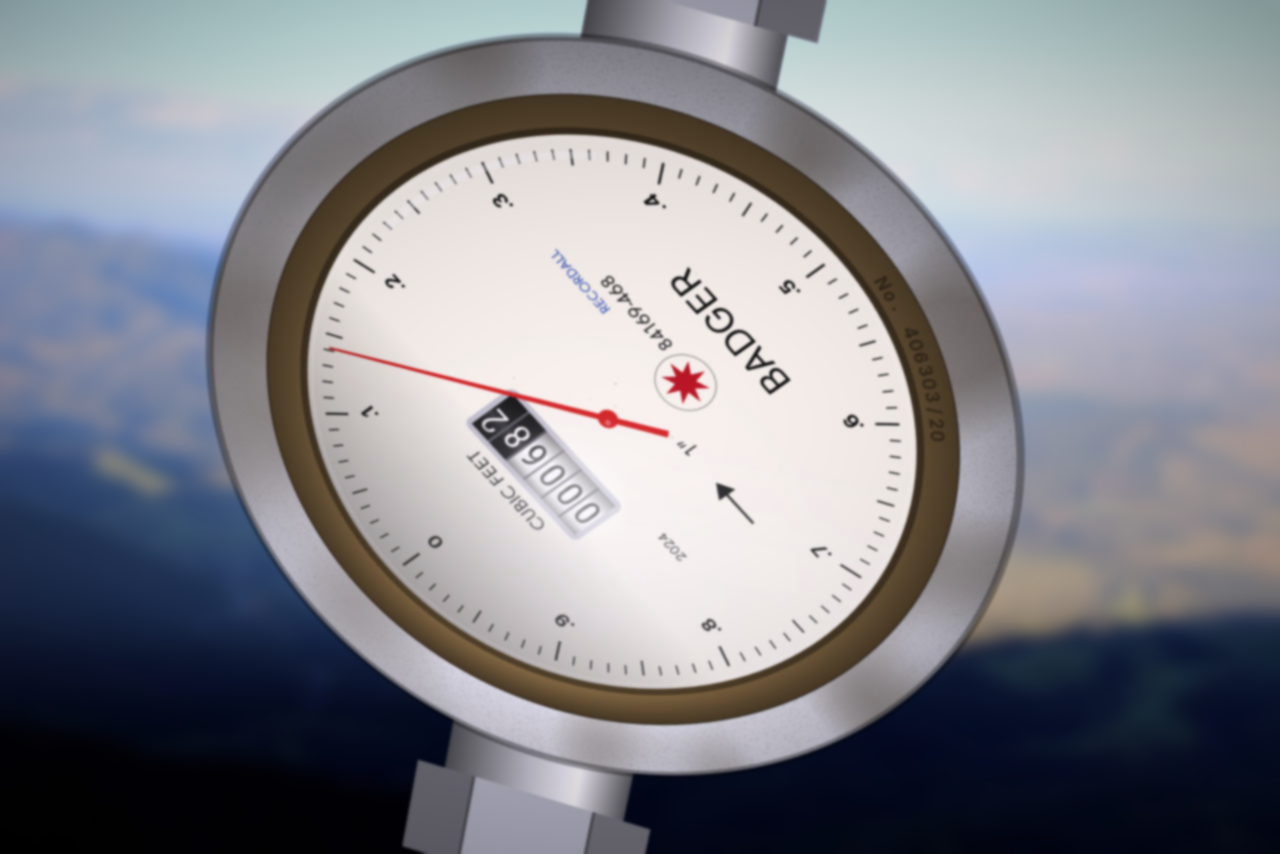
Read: 682.14,ft³
